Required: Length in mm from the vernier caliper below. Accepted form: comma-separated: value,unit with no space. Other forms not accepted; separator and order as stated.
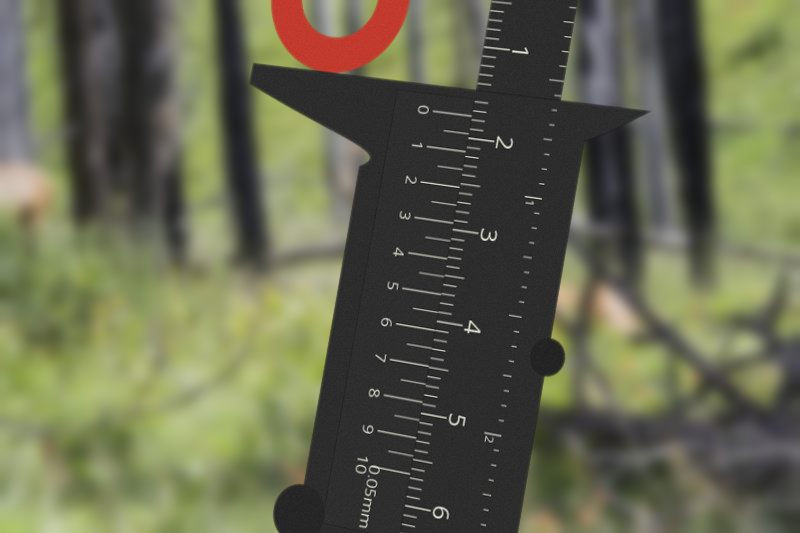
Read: 17.6,mm
